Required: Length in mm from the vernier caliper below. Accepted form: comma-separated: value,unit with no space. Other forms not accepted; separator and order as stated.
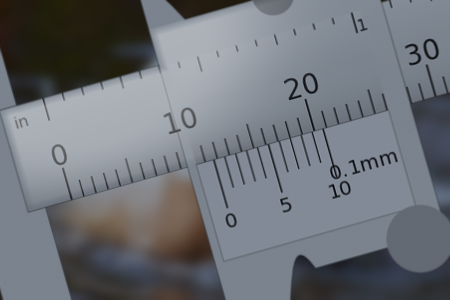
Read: 11.7,mm
